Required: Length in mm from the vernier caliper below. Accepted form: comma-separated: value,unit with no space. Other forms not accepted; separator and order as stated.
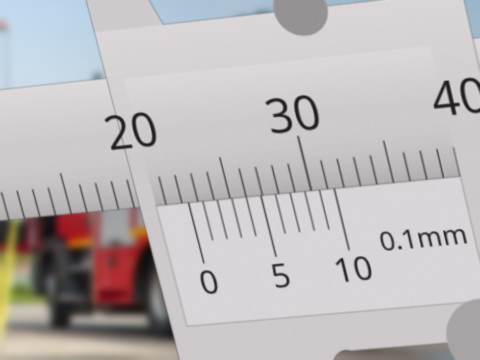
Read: 22.4,mm
